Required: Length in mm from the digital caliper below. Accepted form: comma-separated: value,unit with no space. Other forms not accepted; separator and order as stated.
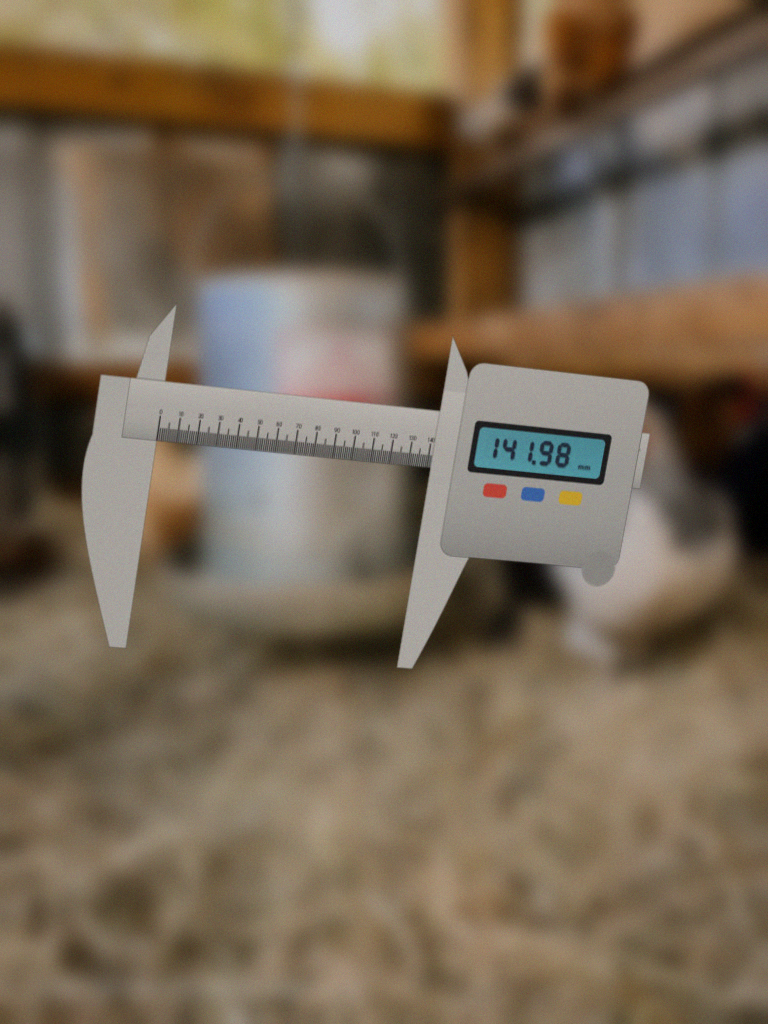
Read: 141.98,mm
